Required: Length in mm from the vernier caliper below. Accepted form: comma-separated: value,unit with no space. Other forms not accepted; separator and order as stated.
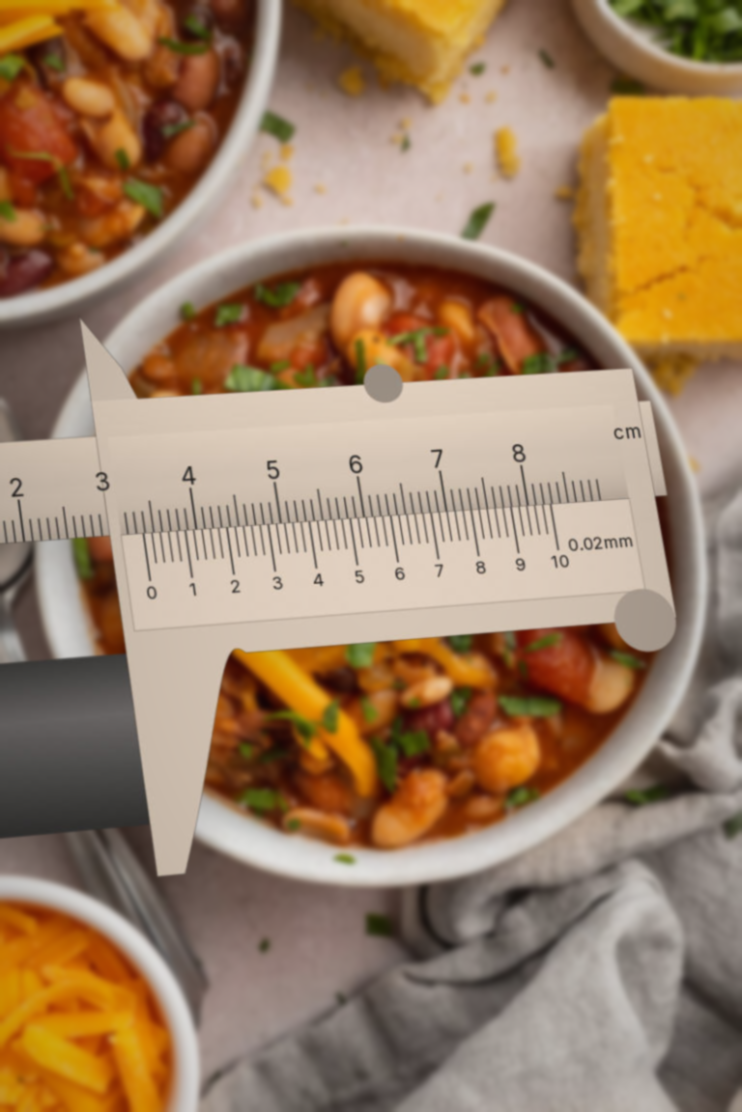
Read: 33.8,mm
